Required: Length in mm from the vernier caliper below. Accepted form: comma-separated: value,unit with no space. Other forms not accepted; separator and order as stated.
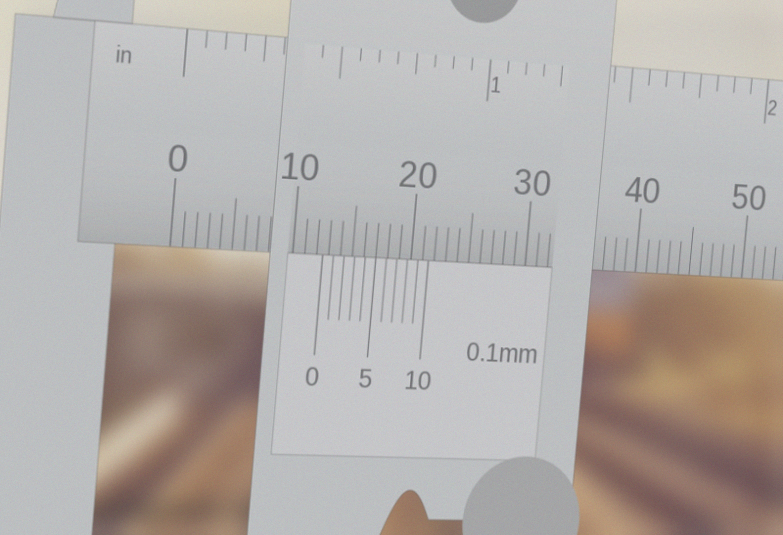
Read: 12.5,mm
